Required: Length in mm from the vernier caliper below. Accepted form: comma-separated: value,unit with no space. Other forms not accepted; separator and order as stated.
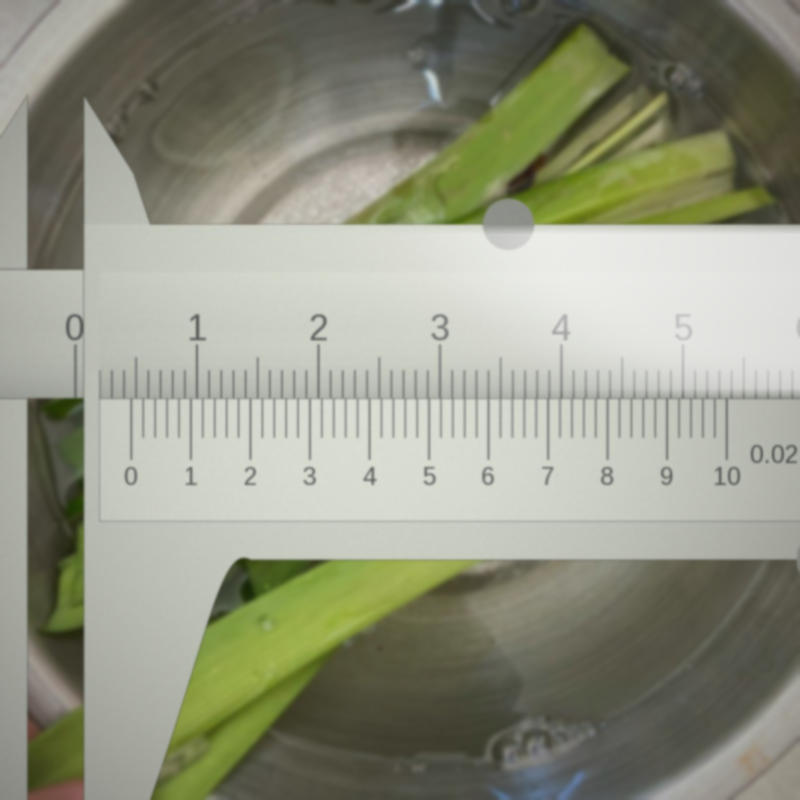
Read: 4.6,mm
